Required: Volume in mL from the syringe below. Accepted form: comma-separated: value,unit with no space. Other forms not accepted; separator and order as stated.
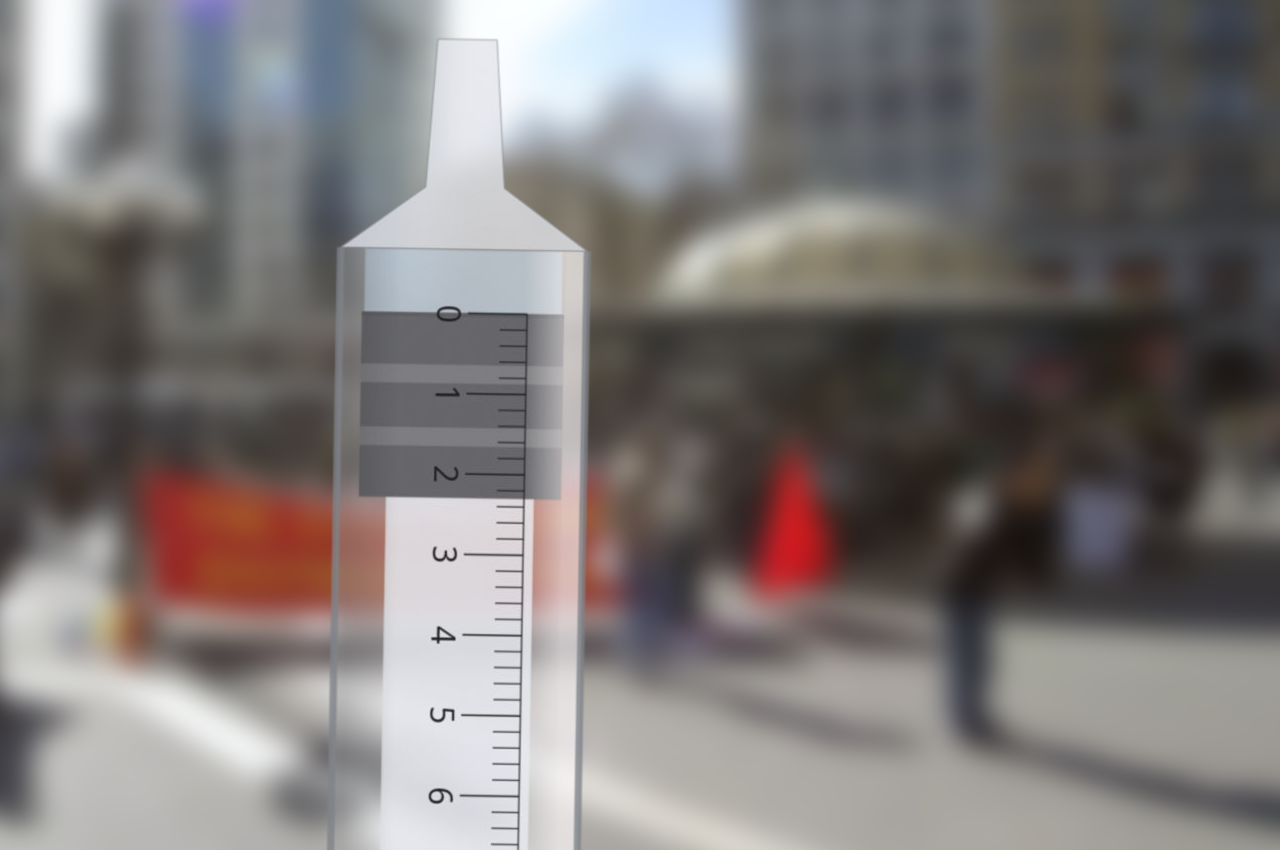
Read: 0,mL
